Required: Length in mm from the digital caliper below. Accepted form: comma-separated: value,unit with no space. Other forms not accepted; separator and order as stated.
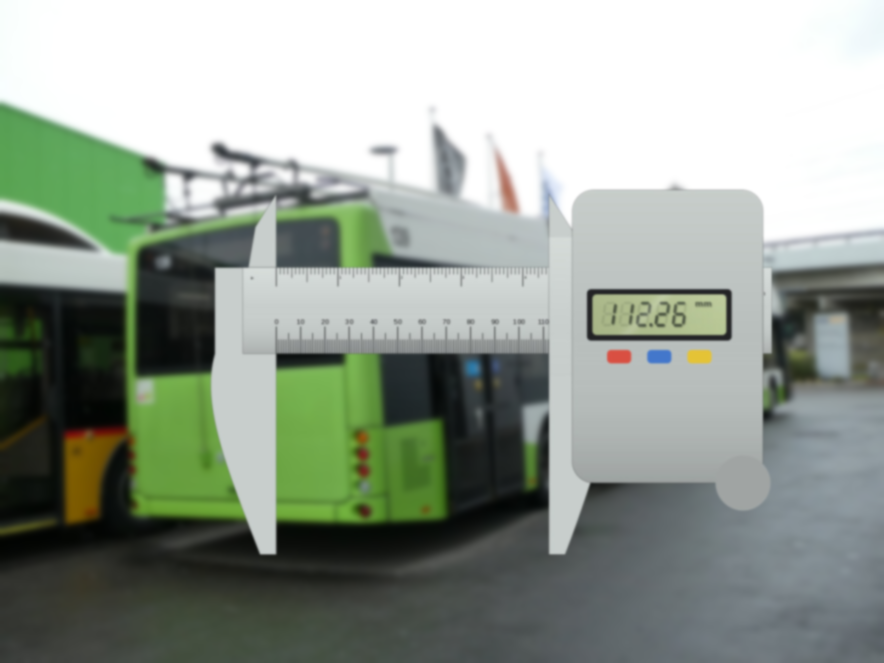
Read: 112.26,mm
